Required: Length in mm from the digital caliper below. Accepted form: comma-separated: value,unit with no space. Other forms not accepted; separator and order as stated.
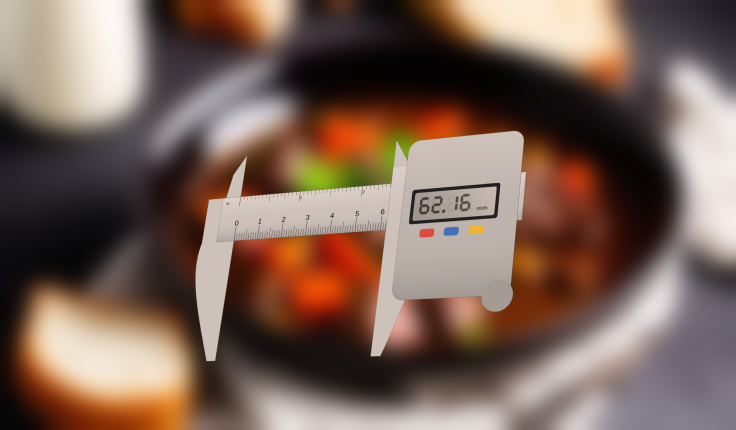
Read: 62.16,mm
